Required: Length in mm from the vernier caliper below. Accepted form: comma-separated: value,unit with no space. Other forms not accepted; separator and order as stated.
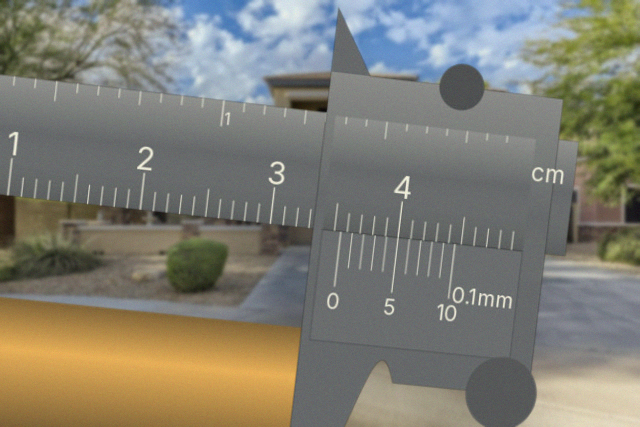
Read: 35.5,mm
